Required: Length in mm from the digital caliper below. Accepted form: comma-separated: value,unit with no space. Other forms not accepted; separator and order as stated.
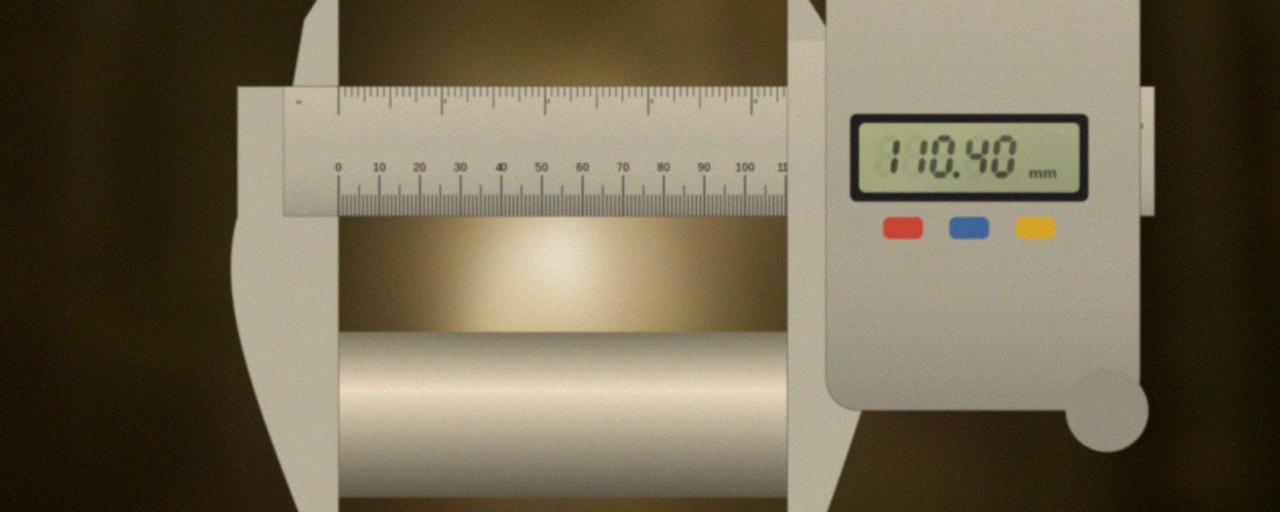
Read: 110.40,mm
